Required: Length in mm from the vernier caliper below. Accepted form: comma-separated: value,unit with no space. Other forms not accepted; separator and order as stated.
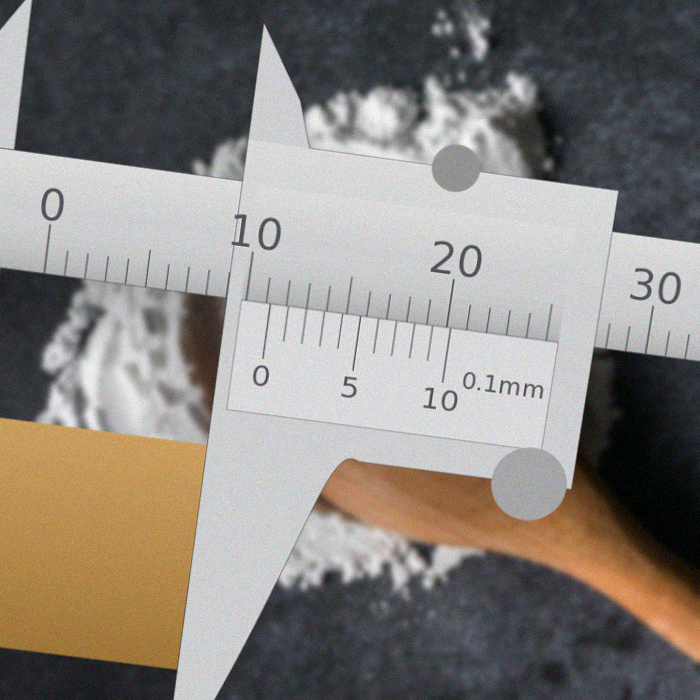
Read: 11.2,mm
